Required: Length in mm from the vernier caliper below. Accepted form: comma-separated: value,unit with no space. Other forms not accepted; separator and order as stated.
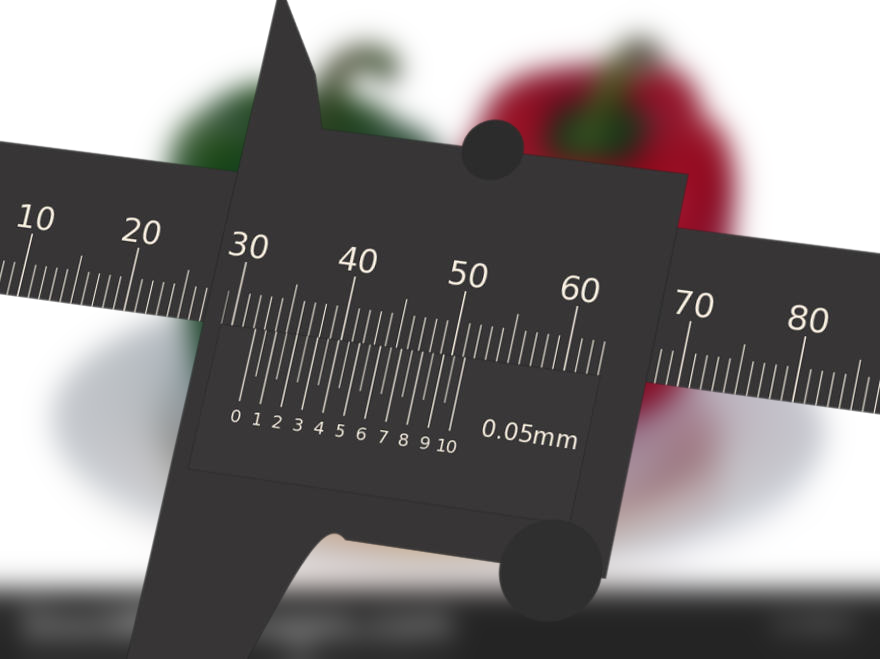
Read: 32.2,mm
